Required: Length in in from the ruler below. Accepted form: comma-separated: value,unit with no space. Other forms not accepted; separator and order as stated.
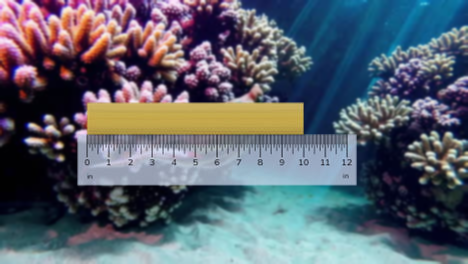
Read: 10,in
